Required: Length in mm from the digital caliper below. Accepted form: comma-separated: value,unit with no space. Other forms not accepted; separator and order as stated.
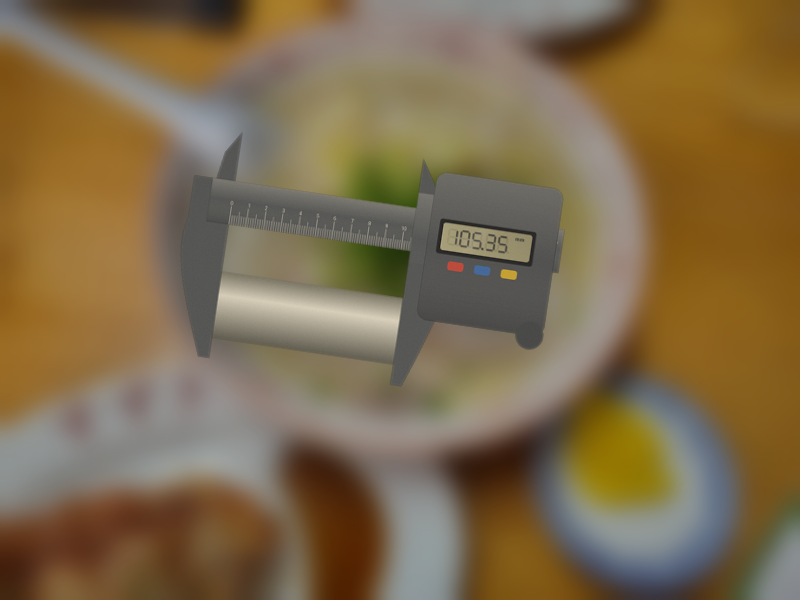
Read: 105.35,mm
